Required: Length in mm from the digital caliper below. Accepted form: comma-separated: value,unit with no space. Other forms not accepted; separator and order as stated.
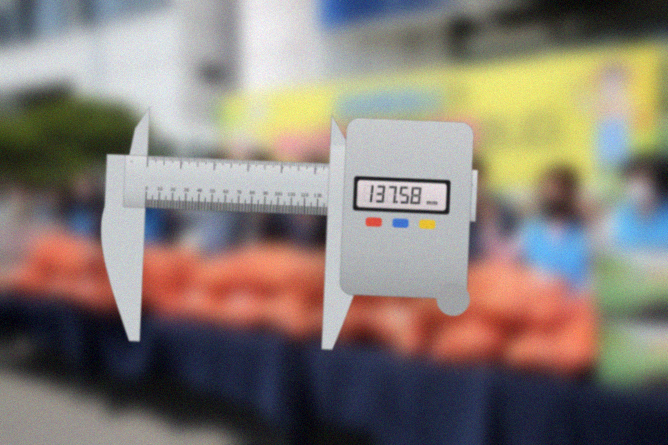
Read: 137.58,mm
